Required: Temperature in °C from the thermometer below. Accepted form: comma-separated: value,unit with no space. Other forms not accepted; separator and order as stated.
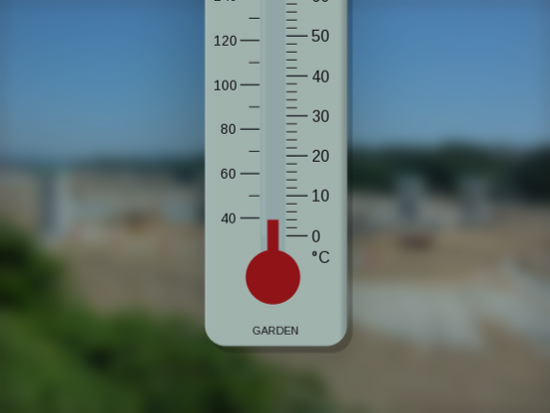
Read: 4,°C
